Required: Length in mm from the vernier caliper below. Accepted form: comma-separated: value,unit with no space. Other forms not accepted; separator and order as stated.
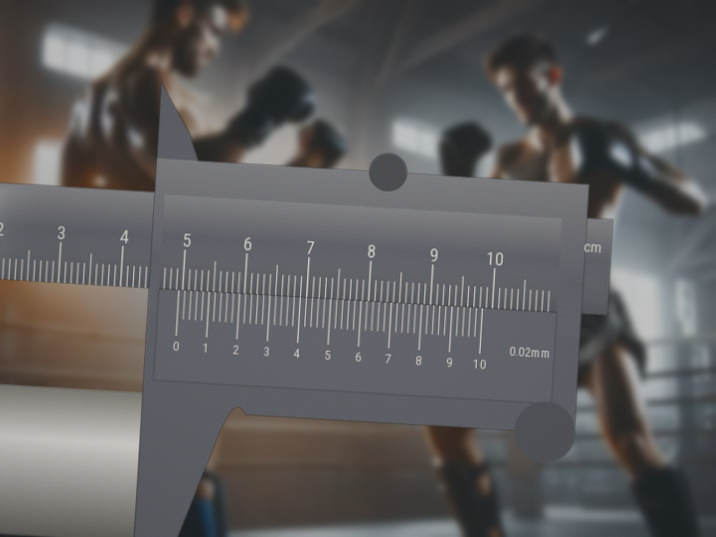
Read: 49.4,mm
